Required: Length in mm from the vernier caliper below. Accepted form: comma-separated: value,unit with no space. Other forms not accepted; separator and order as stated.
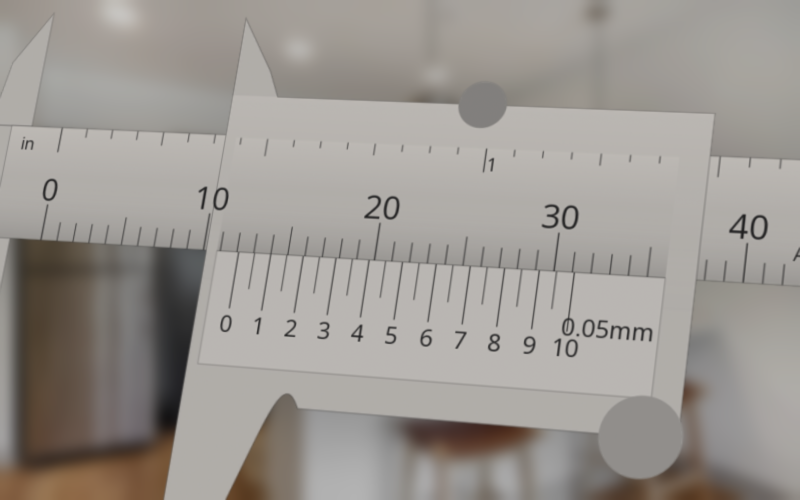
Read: 12.1,mm
